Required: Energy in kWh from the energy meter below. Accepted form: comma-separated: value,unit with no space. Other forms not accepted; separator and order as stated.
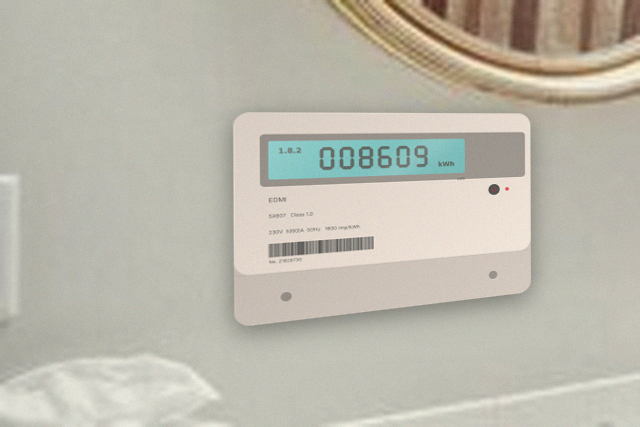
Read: 8609,kWh
